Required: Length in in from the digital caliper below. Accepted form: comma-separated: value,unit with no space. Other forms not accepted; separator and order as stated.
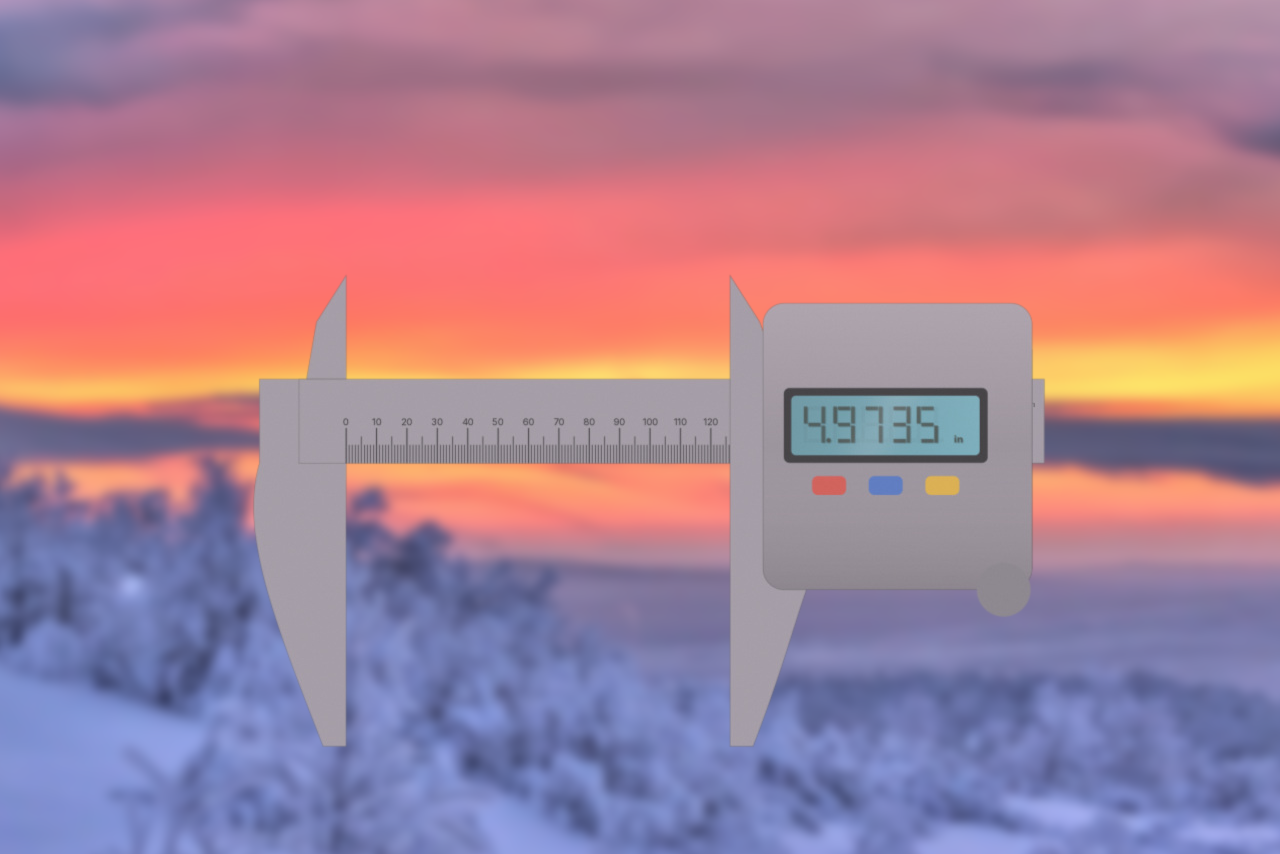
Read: 4.9735,in
